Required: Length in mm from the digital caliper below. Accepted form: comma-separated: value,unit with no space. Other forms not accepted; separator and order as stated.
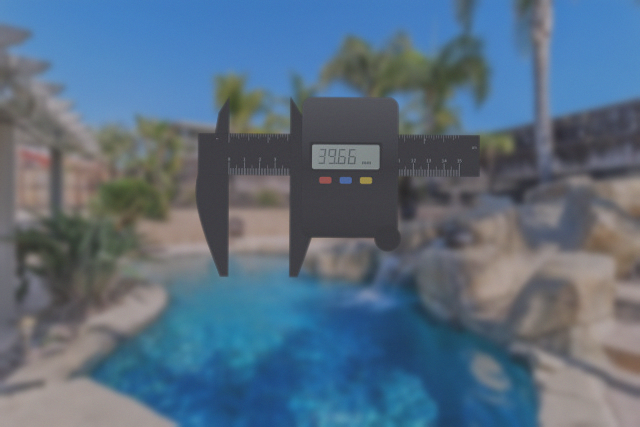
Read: 39.66,mm
